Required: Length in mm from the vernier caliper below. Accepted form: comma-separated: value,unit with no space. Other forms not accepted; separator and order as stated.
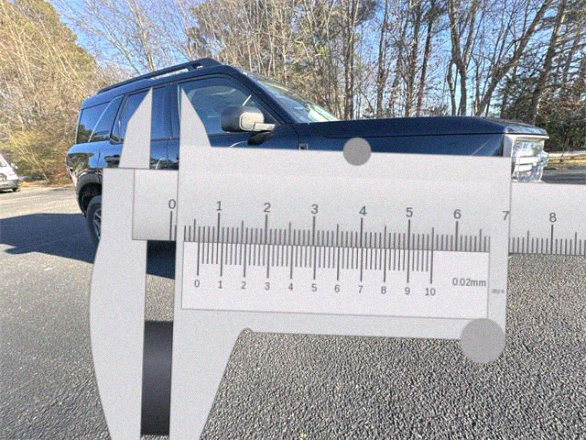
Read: 6.0,mm
